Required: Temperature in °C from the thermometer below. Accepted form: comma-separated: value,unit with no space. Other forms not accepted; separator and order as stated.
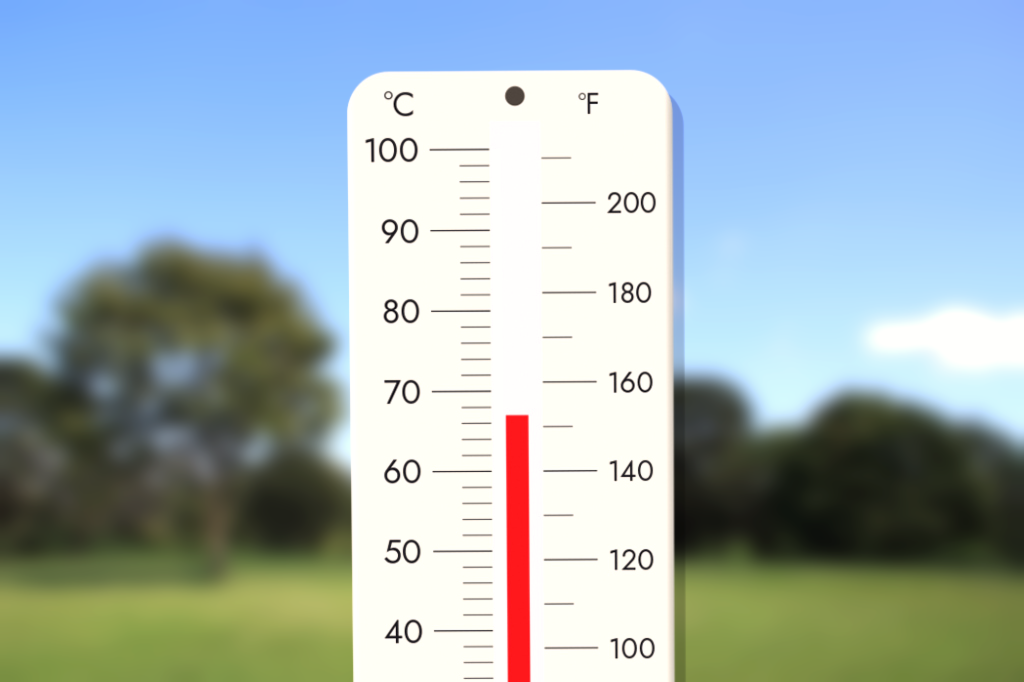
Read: 67,°C
